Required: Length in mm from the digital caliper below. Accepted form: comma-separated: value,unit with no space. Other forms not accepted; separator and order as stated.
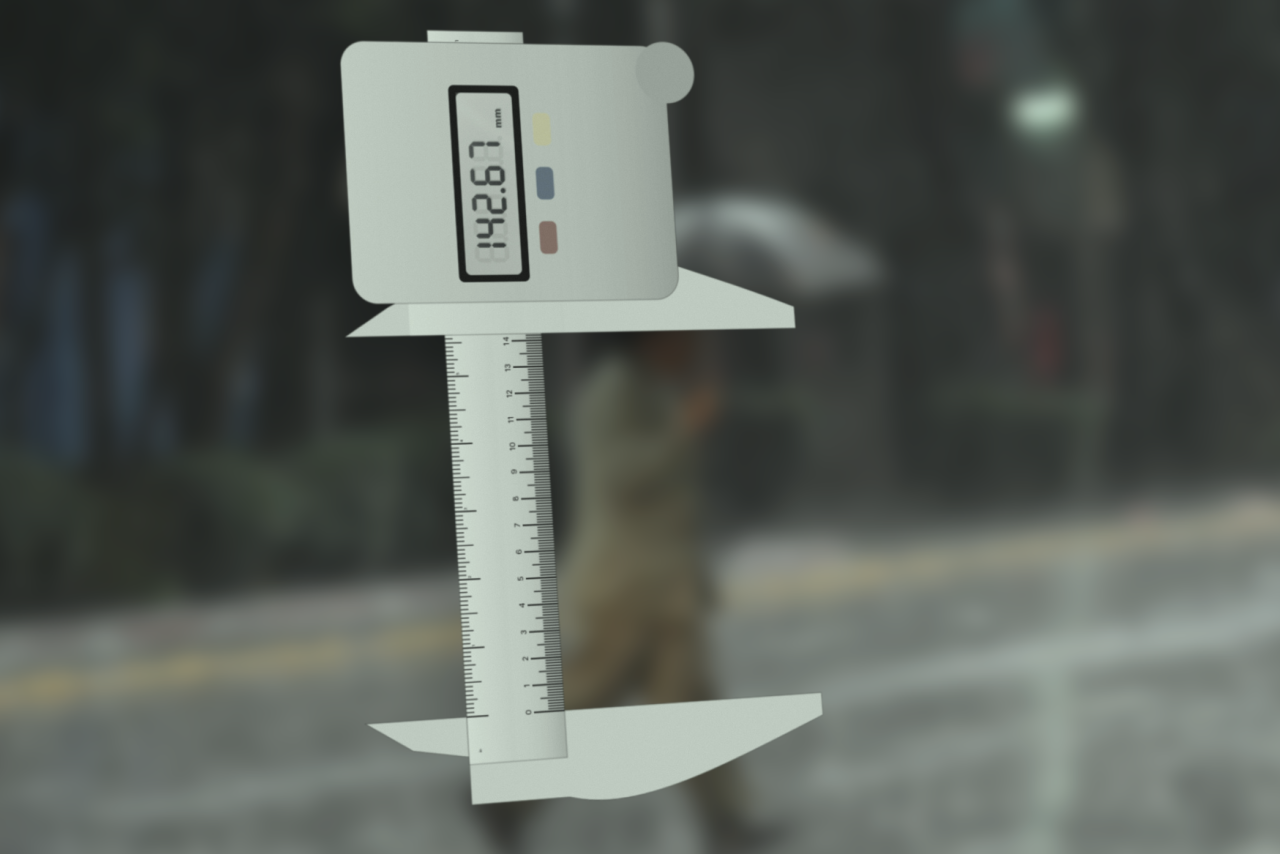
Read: 142.67,mm
